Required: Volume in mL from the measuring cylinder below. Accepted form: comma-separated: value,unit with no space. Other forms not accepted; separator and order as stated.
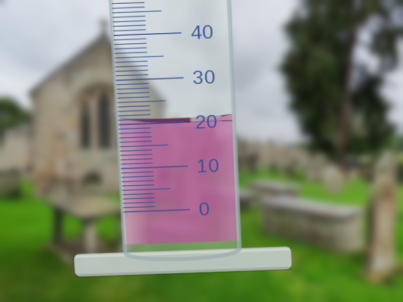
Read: 20,mL
